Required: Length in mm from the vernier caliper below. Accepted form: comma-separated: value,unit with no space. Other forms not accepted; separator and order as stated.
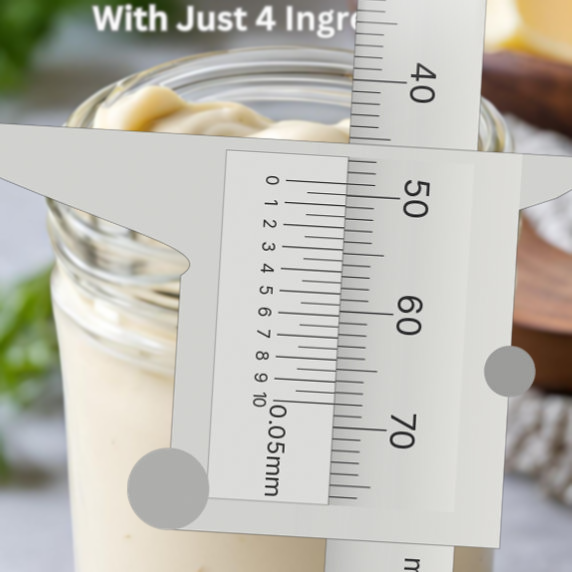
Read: 49.0,mm
